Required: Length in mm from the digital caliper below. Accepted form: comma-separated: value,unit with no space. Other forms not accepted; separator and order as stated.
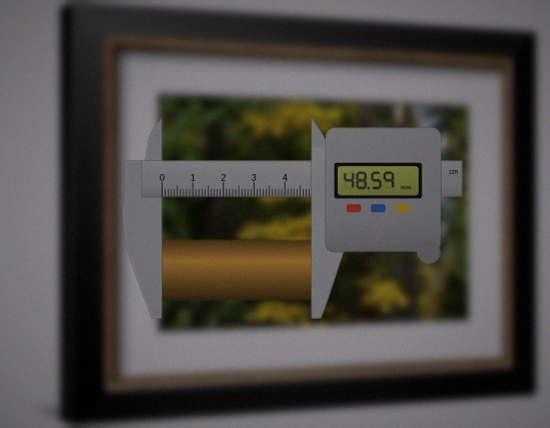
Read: 48.59,mm
